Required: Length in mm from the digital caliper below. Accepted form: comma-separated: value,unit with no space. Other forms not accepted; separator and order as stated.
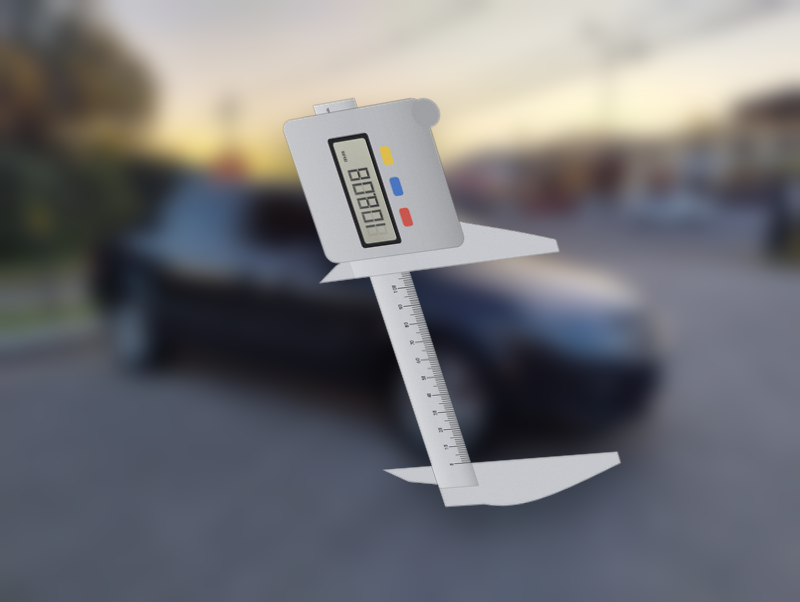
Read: 108.08,mm
